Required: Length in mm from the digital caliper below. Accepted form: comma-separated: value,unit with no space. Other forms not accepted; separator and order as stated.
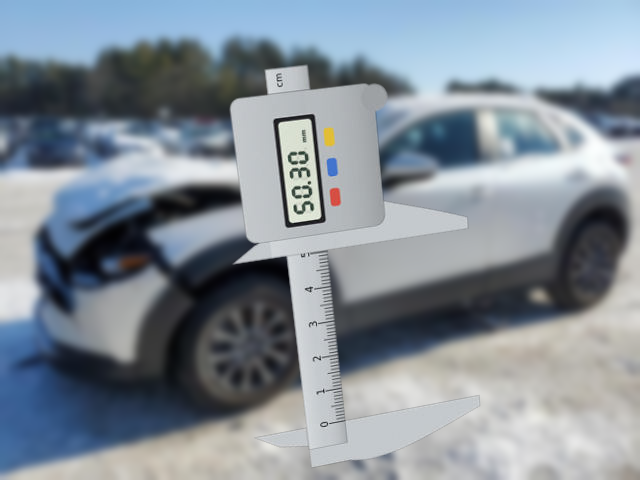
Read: 50.30,mm
